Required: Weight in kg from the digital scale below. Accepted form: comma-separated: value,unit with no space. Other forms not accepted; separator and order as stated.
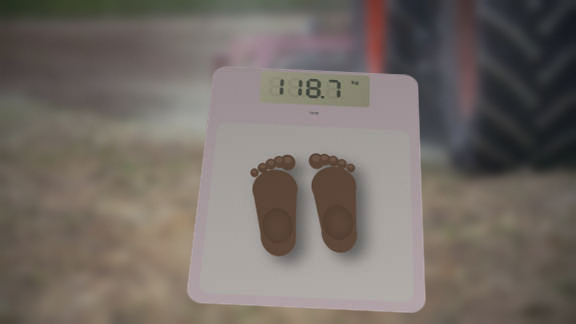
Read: 118.7,kg
